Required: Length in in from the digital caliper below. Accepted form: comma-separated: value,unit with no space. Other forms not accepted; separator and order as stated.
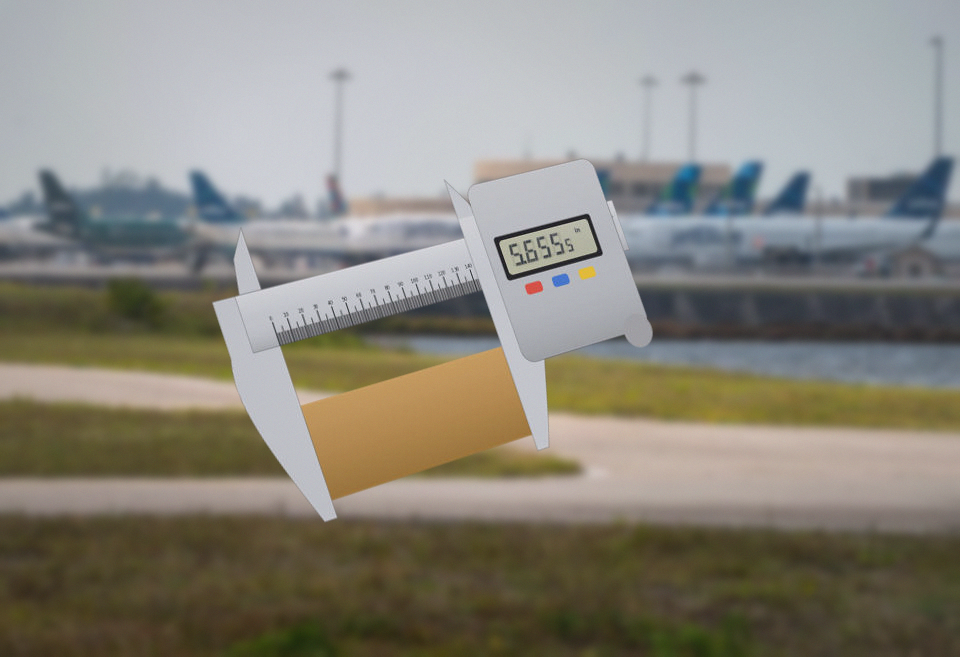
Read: 5.6555,in
